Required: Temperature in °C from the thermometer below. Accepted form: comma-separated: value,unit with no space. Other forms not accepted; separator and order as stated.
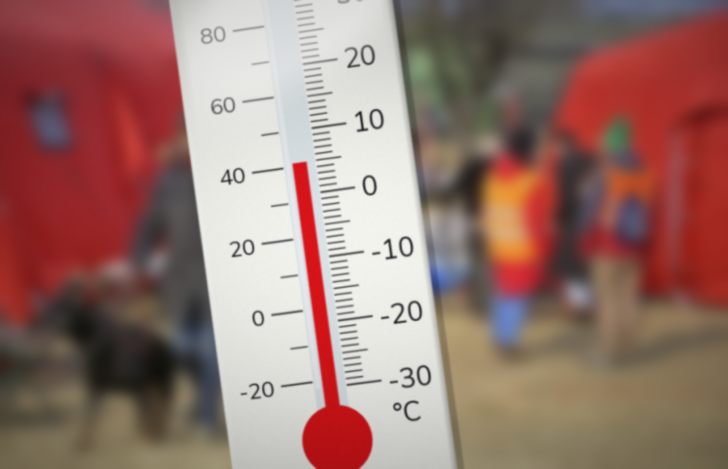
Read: 5,°C
